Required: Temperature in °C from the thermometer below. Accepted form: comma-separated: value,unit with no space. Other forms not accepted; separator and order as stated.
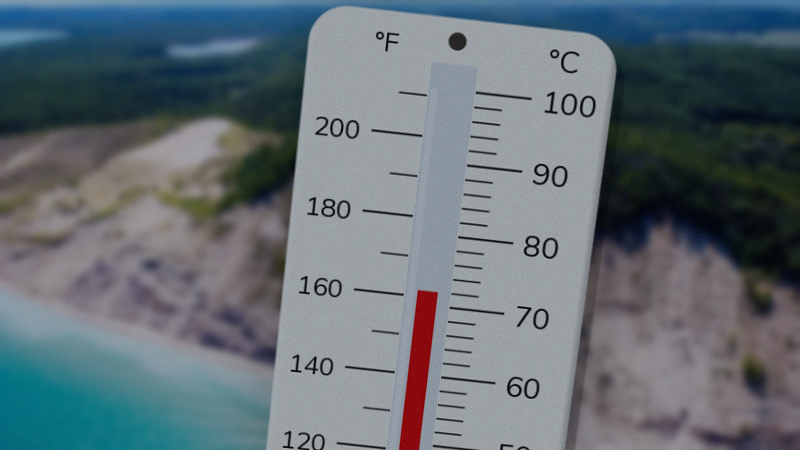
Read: 72,°C
